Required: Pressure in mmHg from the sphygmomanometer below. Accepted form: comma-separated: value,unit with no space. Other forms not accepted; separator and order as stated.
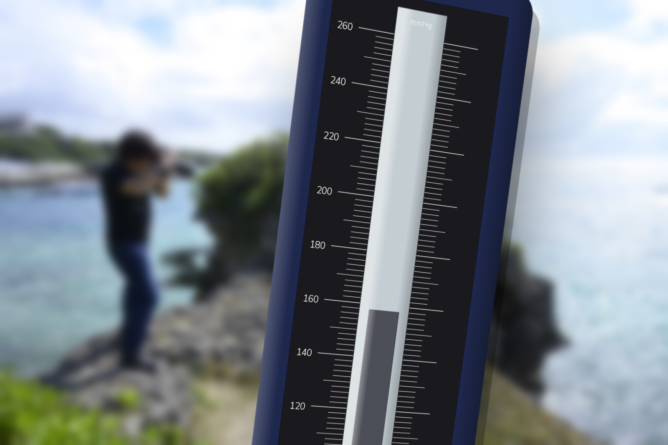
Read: 158,mmHg
